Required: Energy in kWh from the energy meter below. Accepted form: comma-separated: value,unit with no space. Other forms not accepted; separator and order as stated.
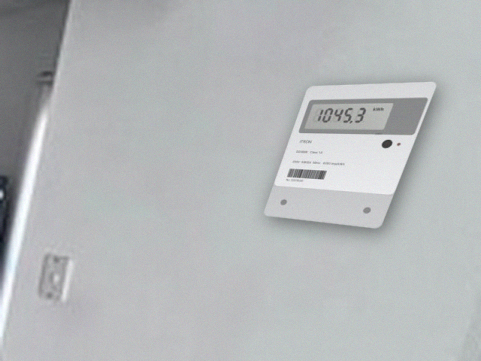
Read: 1045.3,kWh
